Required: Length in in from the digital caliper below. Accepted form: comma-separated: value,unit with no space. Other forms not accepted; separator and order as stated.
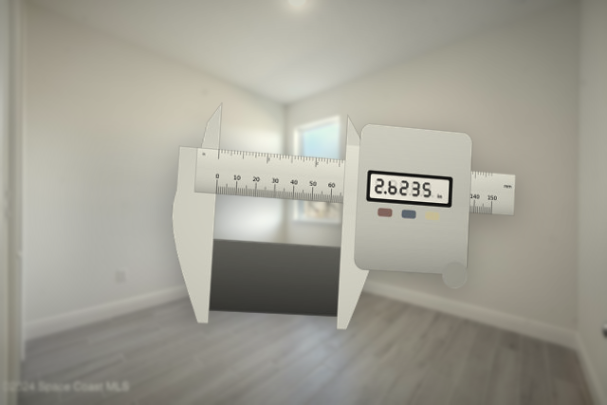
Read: 2.6235,in
